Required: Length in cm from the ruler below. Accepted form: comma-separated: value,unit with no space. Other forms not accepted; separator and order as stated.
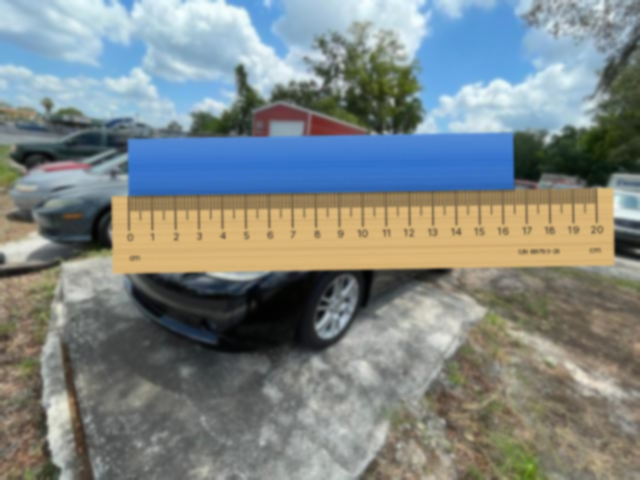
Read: 16.5,cm
